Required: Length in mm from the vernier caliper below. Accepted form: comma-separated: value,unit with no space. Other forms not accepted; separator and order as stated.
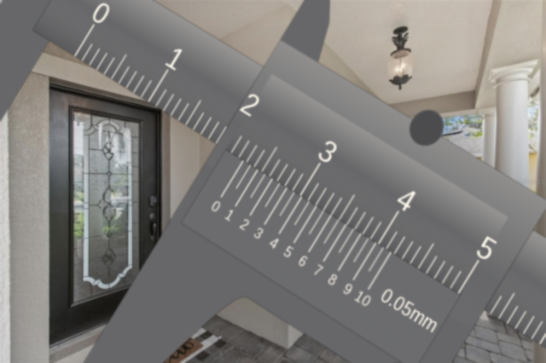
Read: 22.6,mm
